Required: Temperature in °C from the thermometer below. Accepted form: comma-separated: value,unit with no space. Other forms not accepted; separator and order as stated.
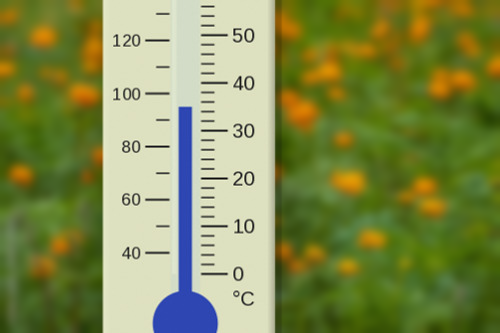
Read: 35,°C
